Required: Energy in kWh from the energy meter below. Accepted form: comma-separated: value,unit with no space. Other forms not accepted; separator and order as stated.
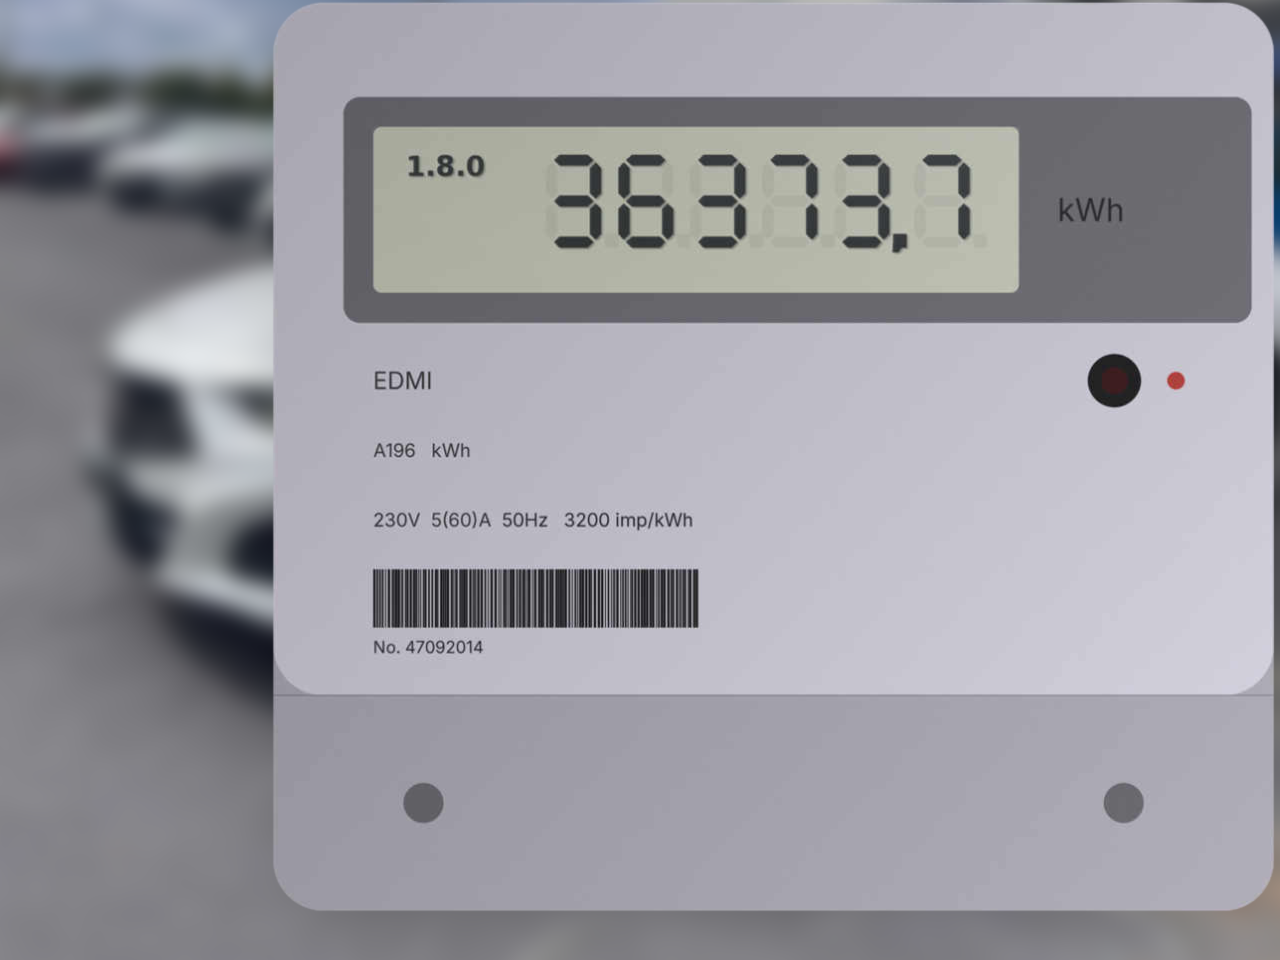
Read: 36373.7,kWh
